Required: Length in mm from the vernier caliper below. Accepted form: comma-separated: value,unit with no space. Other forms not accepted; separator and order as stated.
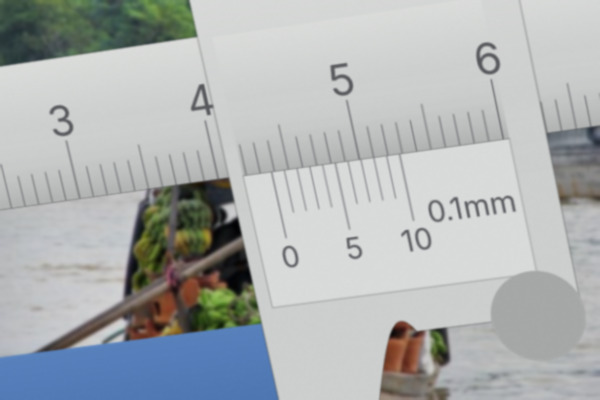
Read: 43.8,mm
